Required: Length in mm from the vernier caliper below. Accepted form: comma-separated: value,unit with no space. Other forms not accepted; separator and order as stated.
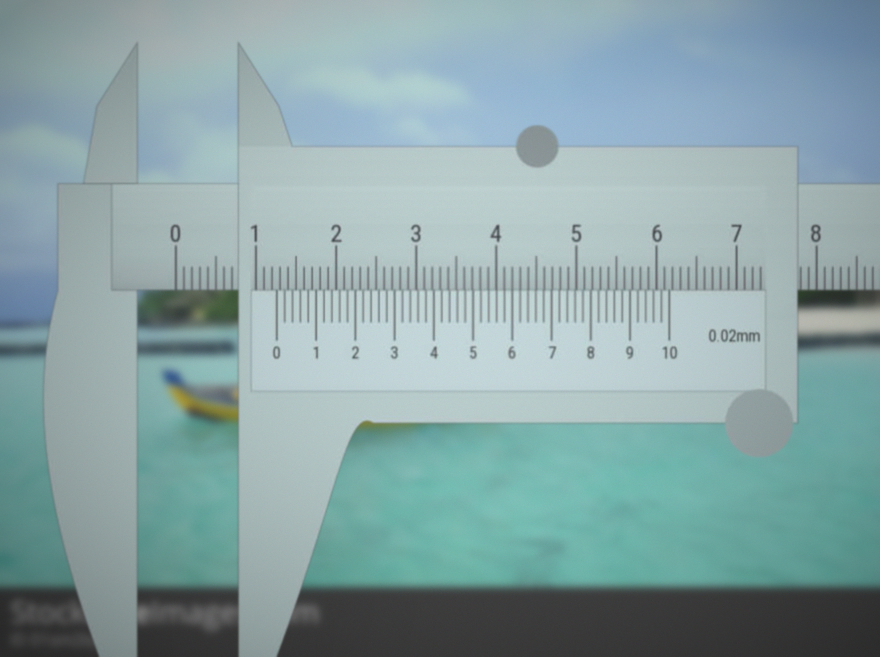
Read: 12.6,mm
